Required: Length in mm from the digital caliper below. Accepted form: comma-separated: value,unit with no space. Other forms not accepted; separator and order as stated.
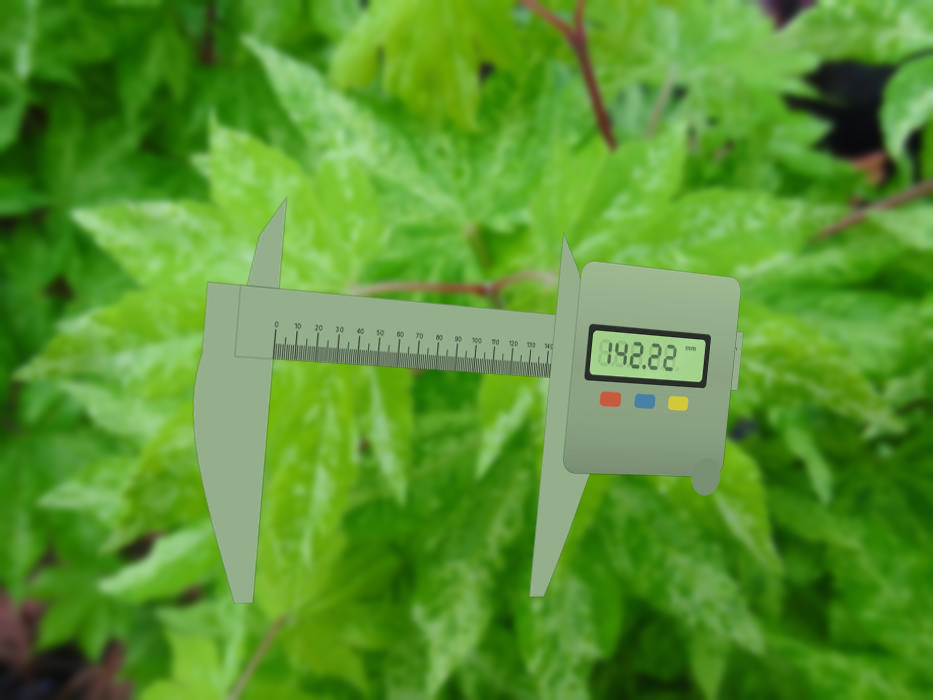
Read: 142.22,mm
